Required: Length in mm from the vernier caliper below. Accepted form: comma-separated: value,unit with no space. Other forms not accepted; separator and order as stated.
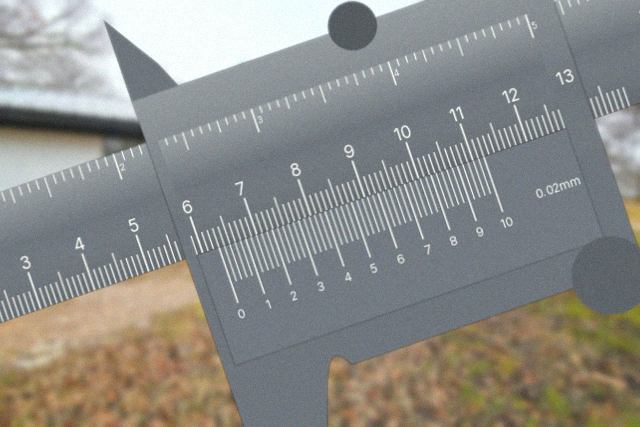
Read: 63.0,mm
